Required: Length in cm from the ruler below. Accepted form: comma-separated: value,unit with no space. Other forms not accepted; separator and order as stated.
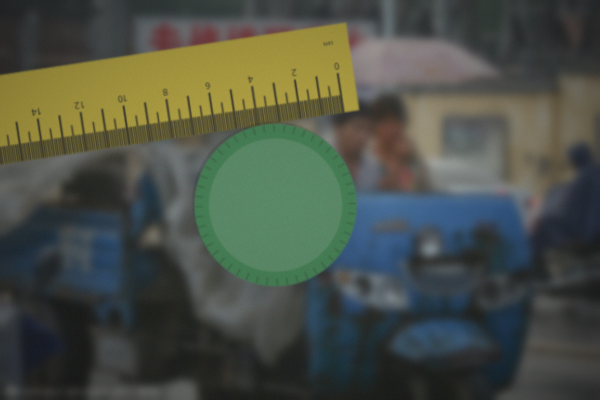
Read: 7.5,cm
